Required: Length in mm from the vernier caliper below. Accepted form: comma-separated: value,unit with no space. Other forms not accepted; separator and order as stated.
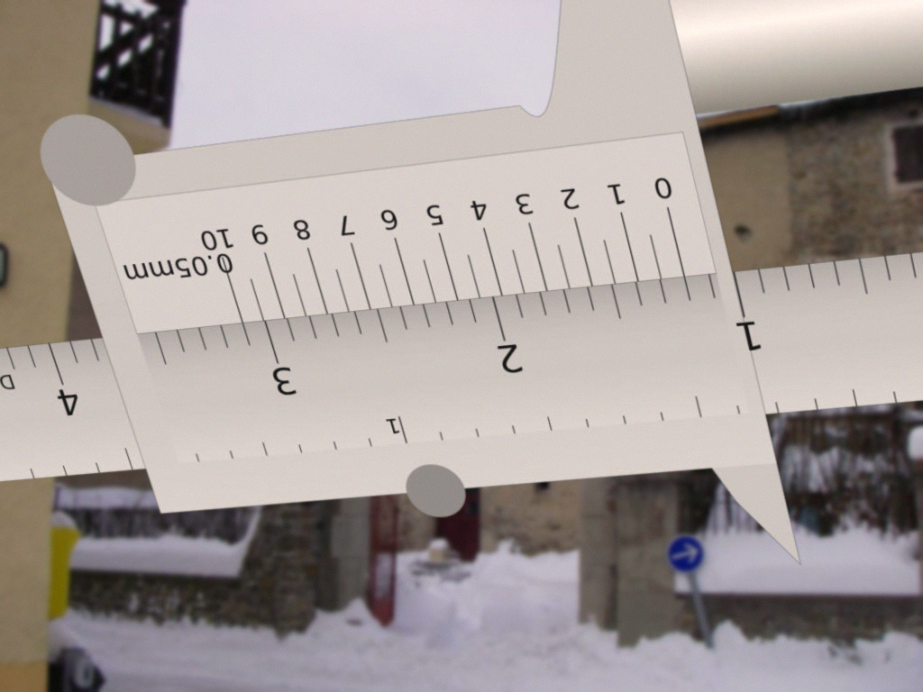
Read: 12.0,mm
